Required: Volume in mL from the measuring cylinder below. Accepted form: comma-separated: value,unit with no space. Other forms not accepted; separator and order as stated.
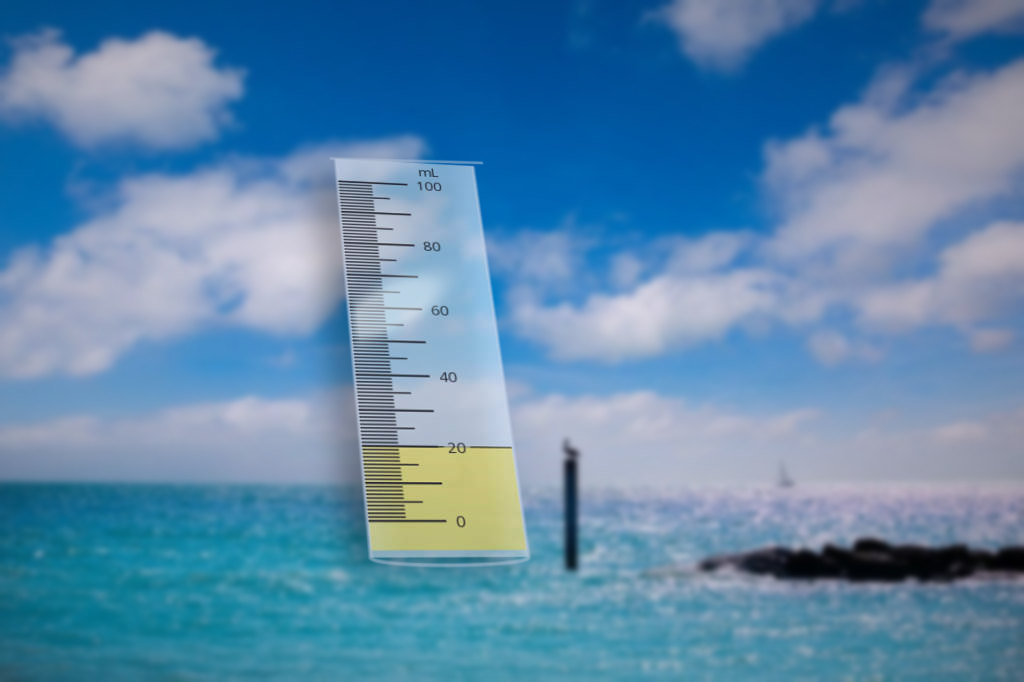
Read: 20,mL
